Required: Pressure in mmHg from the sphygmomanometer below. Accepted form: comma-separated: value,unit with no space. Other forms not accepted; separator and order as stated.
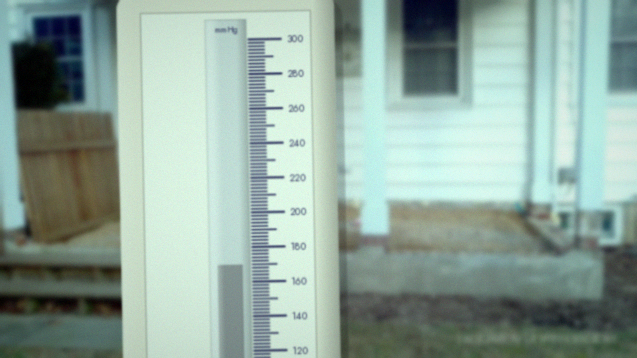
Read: 170,mmHg
